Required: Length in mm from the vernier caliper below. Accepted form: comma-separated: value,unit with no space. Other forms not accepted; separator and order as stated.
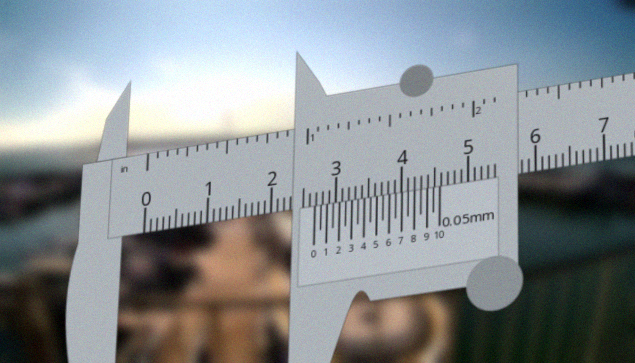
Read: 26.8,mm
